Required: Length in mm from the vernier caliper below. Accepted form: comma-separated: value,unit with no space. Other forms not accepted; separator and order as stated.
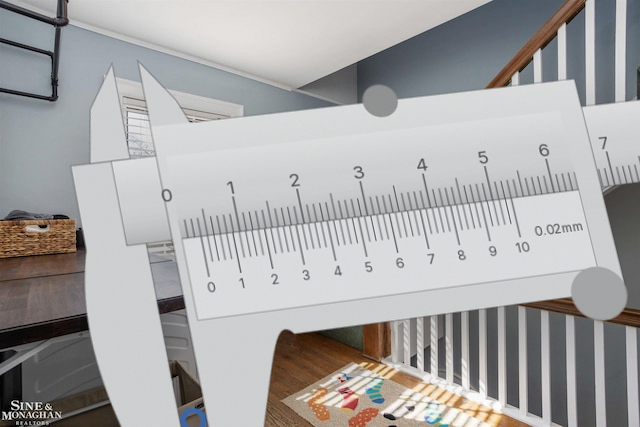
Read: 4.0,mm
